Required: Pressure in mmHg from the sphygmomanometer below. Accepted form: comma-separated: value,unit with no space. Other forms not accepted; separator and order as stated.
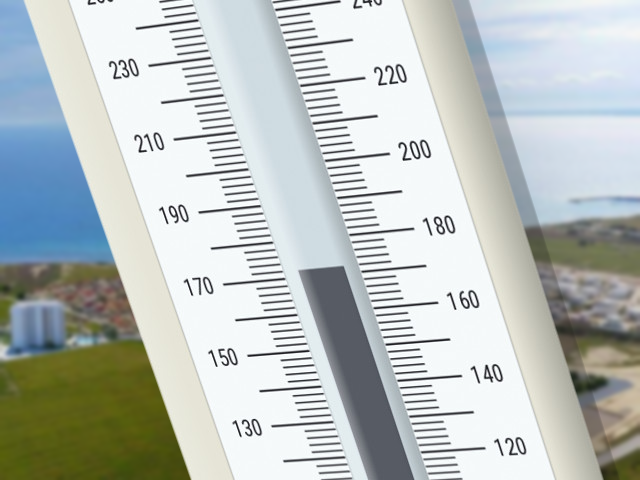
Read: 172,mmHg
